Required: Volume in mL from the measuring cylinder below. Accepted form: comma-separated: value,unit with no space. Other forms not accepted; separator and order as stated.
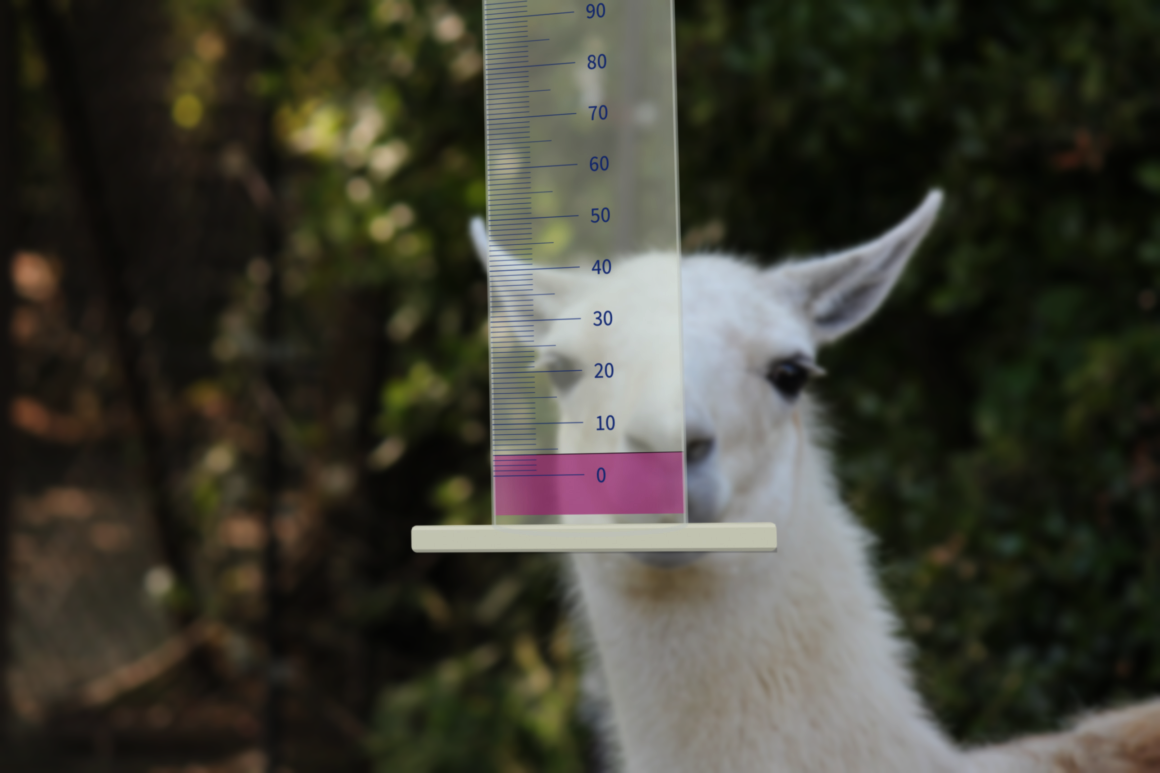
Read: 4,mL
